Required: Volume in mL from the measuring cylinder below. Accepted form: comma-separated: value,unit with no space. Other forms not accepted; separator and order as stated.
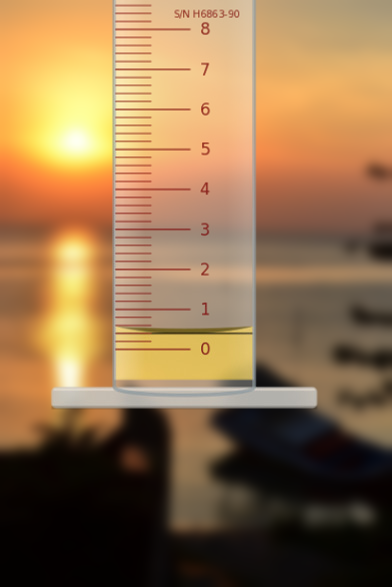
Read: 0.4,mL
